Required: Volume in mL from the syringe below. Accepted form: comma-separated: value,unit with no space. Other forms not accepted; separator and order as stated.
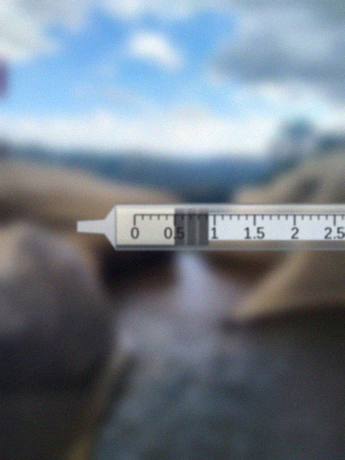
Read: 0.5,mL
